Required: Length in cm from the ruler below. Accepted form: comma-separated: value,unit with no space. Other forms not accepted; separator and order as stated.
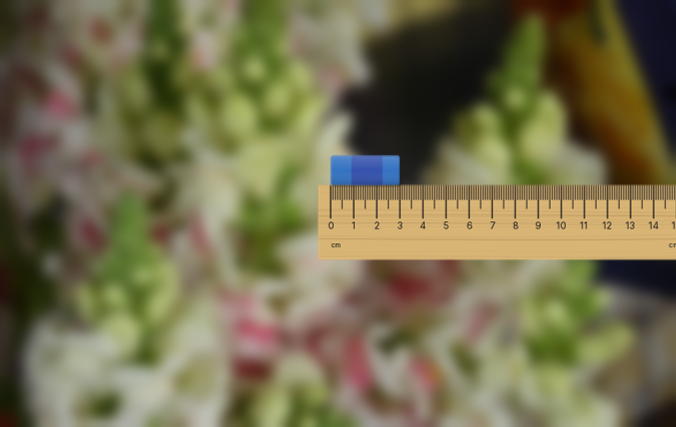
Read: 3,cm
